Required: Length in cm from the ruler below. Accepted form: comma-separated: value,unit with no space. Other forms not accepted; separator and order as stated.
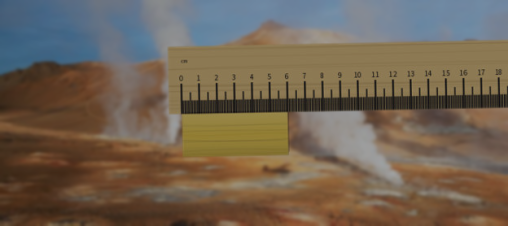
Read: 6,cm
